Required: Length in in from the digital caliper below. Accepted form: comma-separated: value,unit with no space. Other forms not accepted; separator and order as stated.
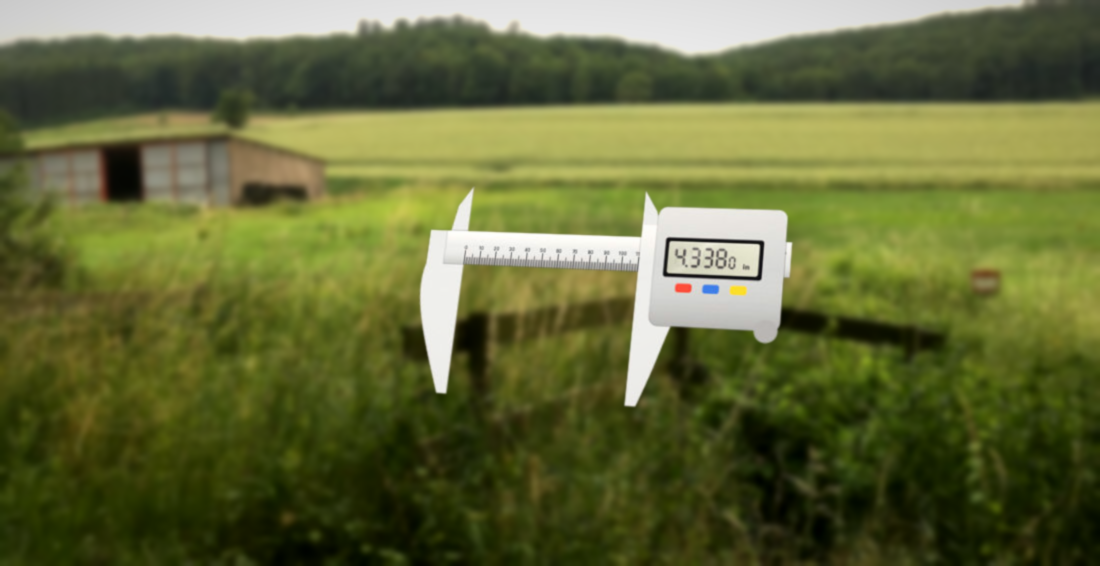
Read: 4.3380,in
